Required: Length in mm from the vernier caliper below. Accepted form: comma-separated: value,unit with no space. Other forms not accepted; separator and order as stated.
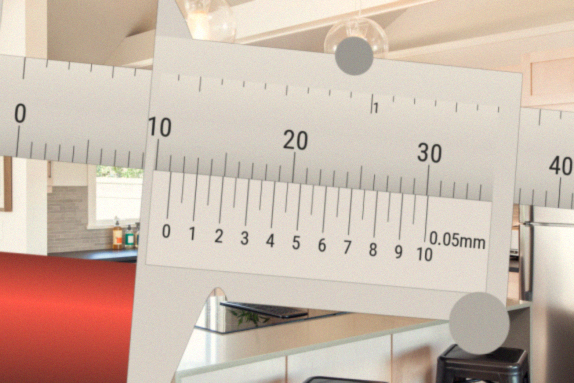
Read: 11.1,mm
